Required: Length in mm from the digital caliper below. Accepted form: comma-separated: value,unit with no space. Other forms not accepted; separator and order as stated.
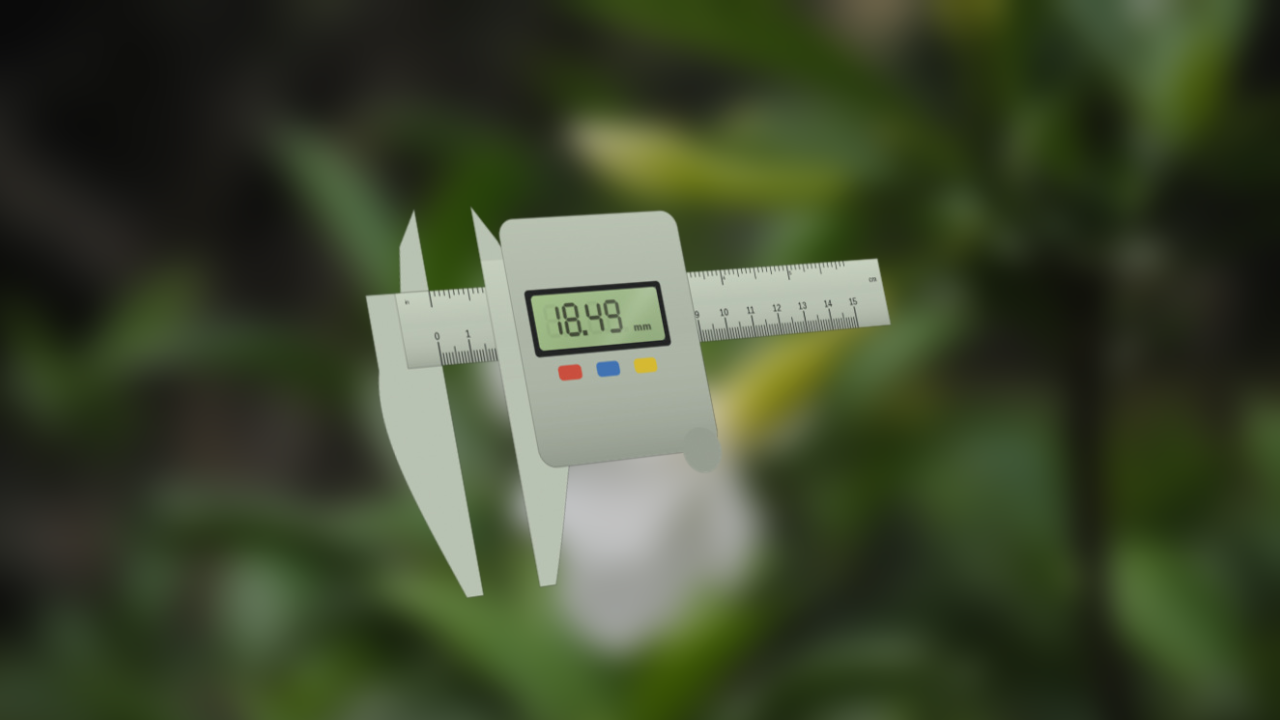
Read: 18.49,mm
